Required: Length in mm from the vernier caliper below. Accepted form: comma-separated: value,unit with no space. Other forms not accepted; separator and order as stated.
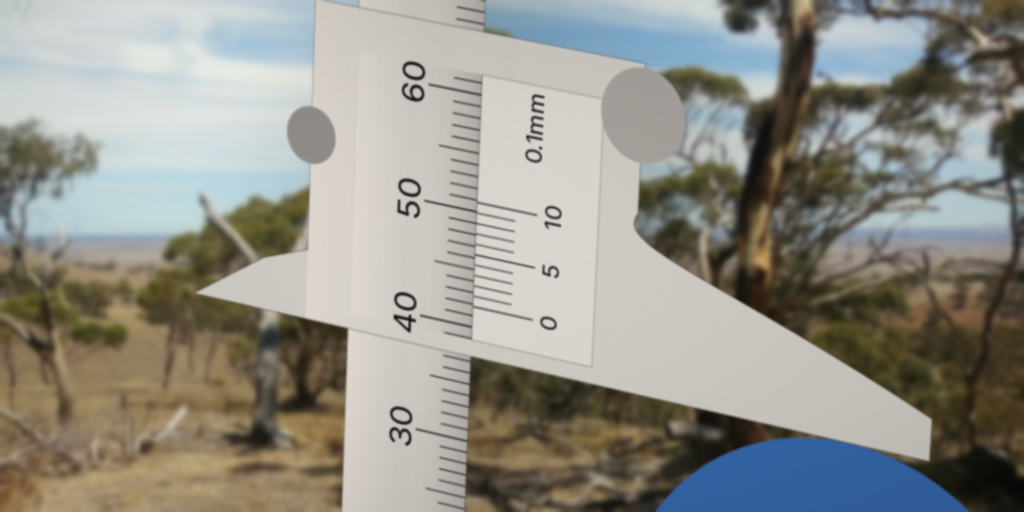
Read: 41.8,mm
